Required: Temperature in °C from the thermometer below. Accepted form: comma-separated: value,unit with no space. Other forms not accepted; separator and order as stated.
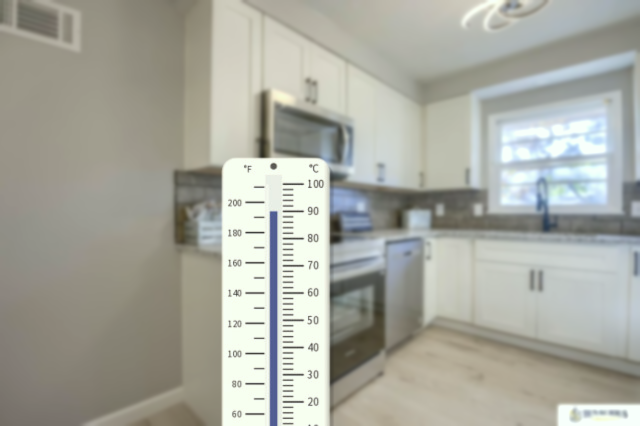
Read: 90,°C
